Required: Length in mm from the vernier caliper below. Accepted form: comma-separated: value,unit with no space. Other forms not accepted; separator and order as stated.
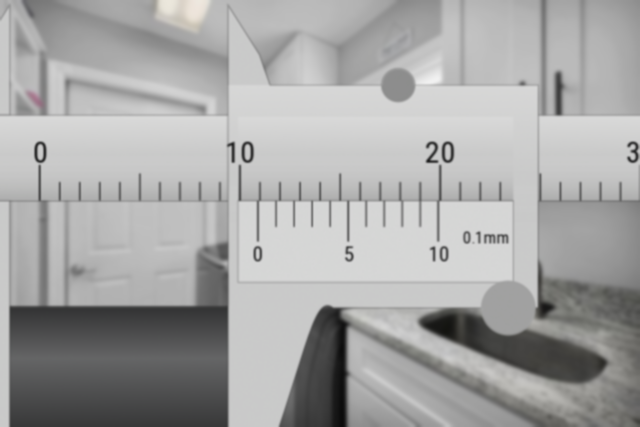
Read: 10.9,mm
